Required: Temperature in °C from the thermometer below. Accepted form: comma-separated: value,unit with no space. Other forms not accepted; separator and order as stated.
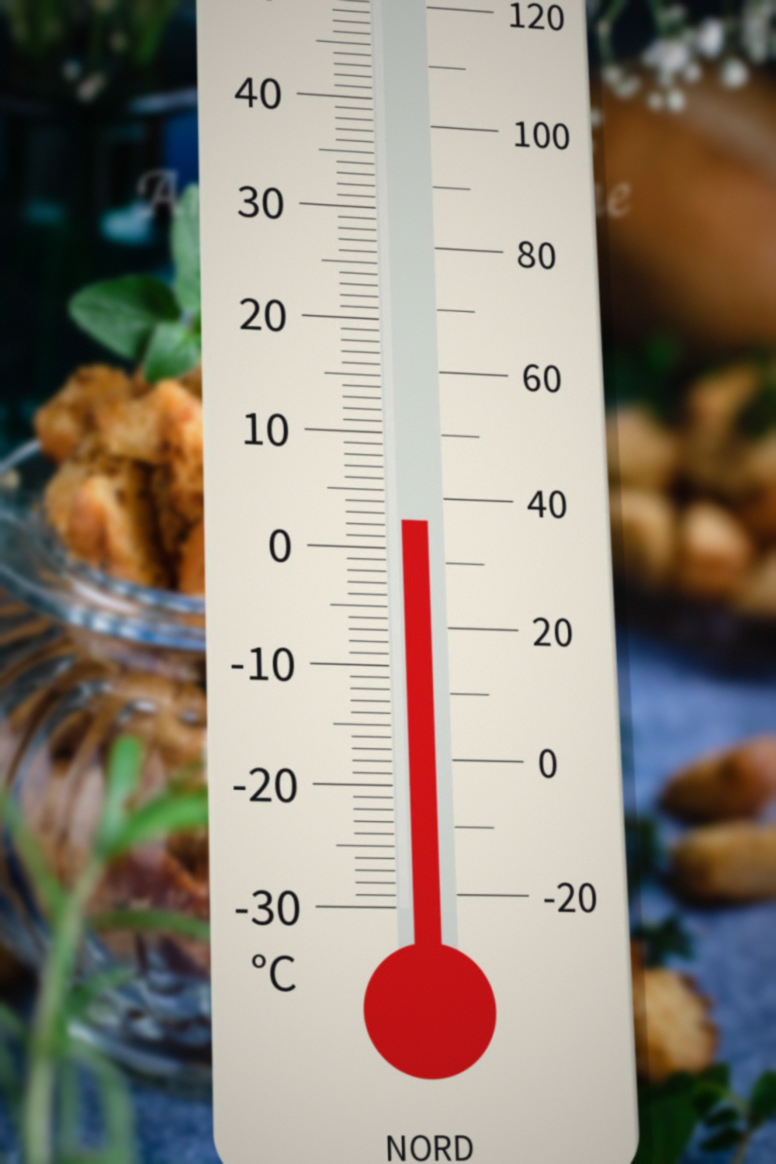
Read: 2.5,°C
